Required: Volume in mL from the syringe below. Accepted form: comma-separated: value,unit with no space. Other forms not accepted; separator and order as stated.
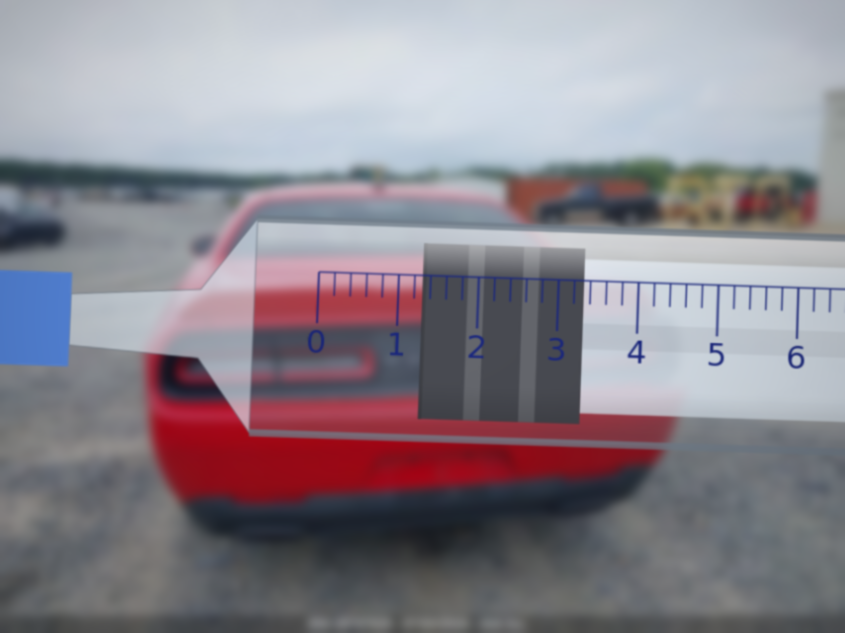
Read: 1.3,mL
